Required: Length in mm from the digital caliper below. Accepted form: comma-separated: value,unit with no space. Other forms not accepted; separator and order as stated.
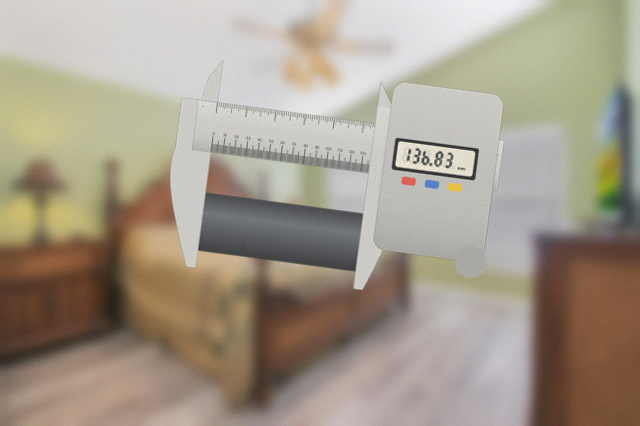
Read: 136.83,mm
